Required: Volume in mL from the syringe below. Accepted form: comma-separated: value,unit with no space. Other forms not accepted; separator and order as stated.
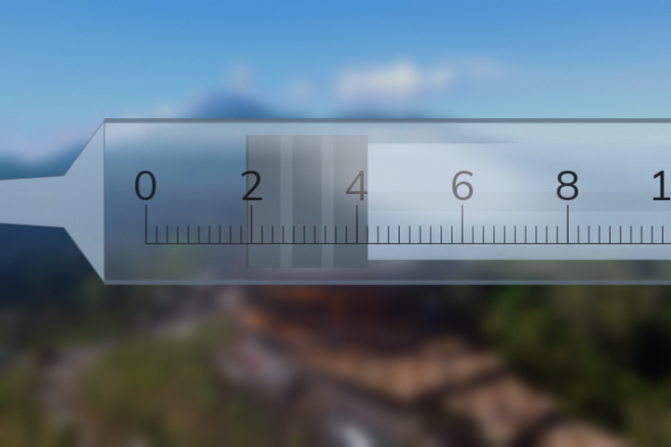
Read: 1.9,mL
